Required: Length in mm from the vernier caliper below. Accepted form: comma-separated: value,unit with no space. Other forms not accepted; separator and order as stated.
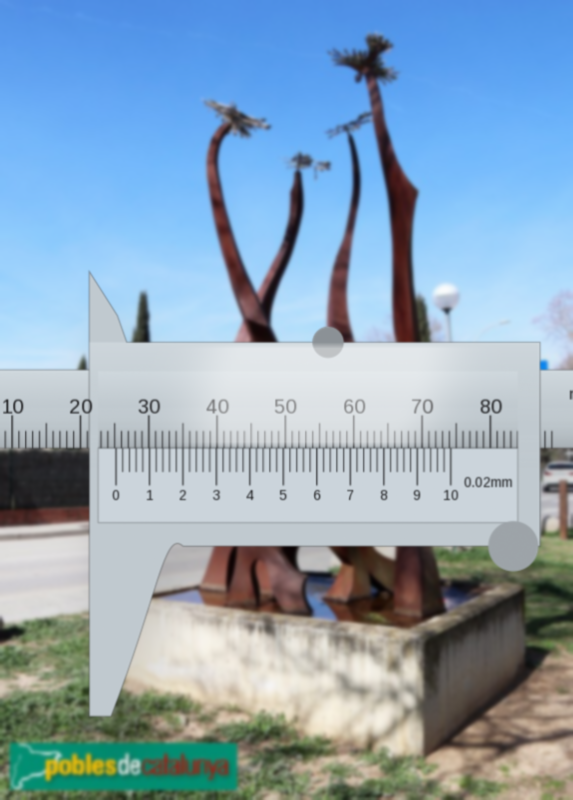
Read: 25.2,mm
